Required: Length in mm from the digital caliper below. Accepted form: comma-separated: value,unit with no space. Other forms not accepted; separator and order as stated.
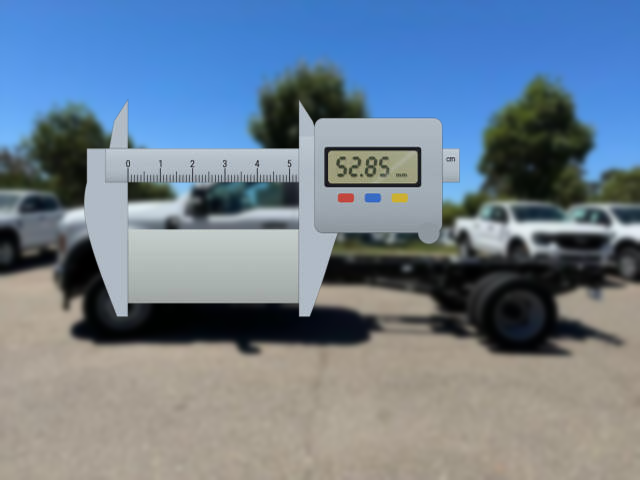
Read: 52.85,mm
